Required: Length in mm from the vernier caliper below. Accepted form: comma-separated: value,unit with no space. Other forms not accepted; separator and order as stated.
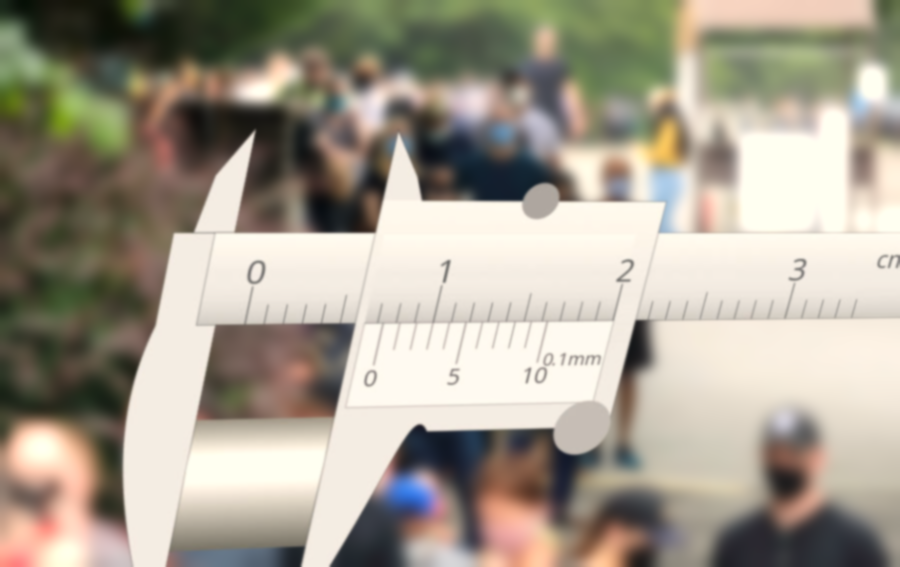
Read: 7.3,mm
